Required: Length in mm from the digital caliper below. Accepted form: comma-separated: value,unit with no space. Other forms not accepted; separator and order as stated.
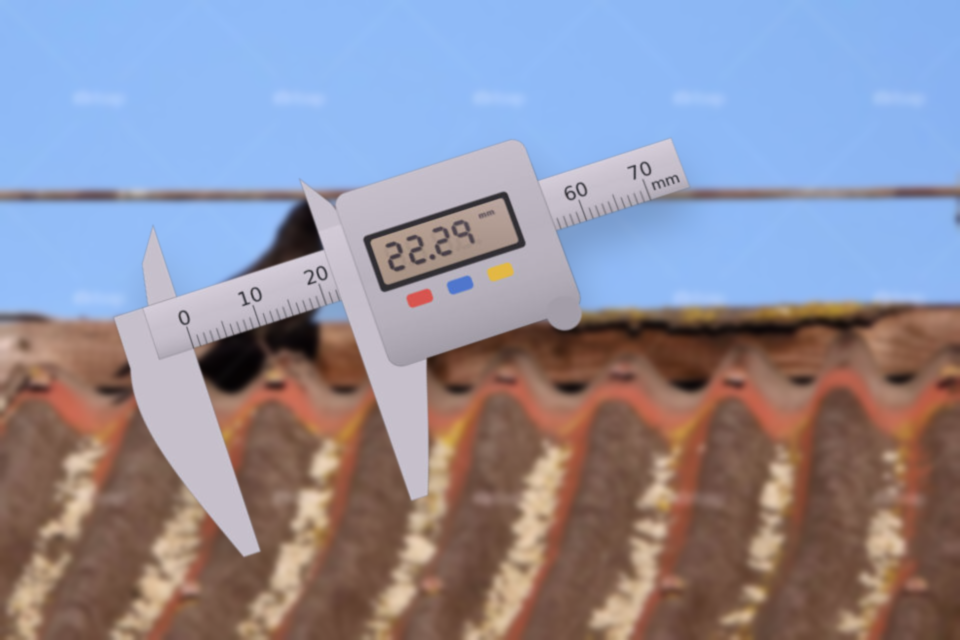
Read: 22.29,mm
